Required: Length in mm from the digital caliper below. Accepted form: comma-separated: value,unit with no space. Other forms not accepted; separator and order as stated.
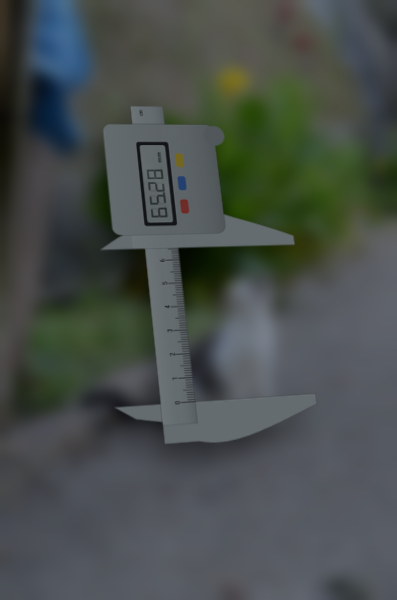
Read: 65.28,mm
